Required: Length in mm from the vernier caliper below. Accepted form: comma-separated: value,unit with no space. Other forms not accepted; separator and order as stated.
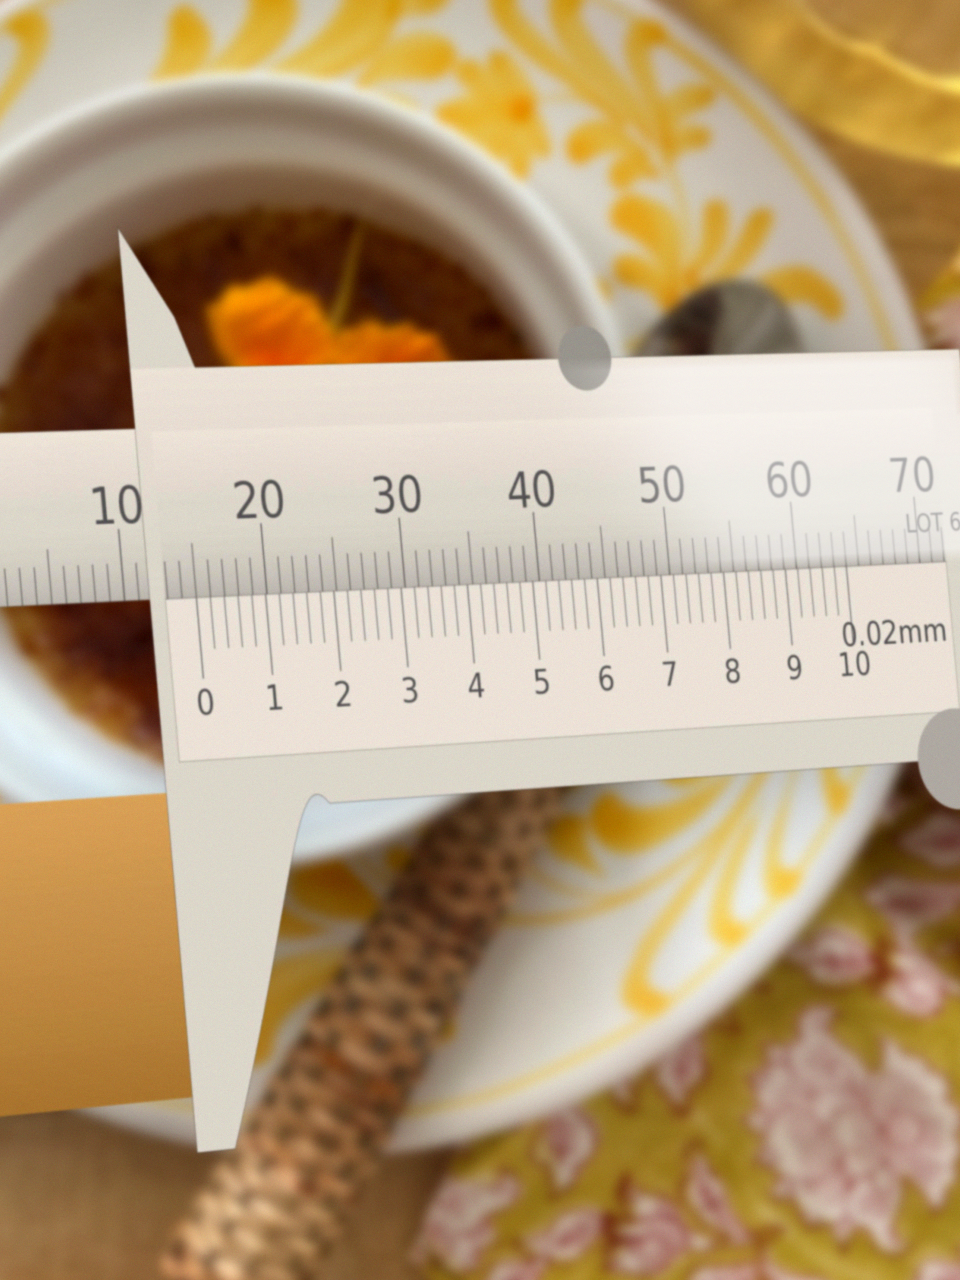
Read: 15.0,mm
